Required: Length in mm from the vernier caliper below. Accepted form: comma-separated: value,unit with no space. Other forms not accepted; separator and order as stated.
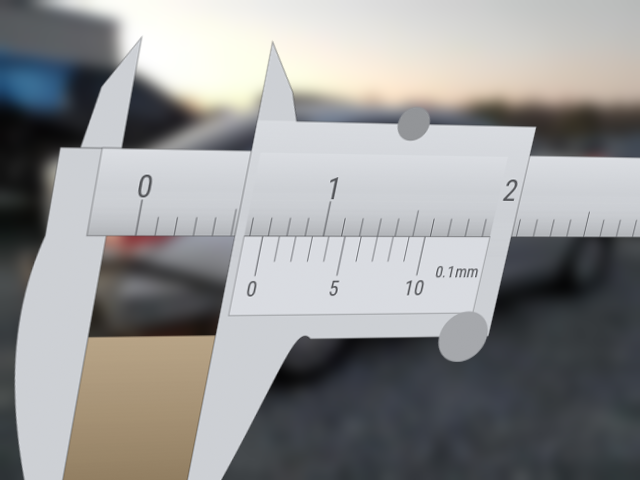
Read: 6.7,mm
